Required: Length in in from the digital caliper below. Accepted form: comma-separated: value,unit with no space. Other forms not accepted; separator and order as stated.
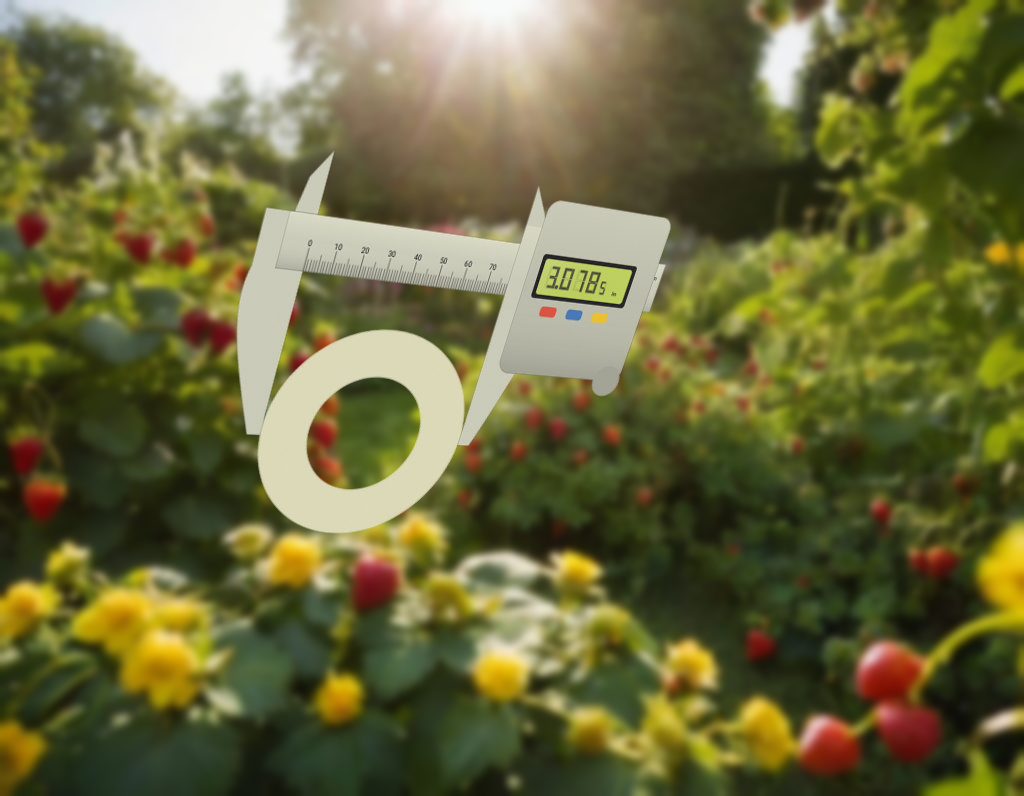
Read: 3.0785,in
